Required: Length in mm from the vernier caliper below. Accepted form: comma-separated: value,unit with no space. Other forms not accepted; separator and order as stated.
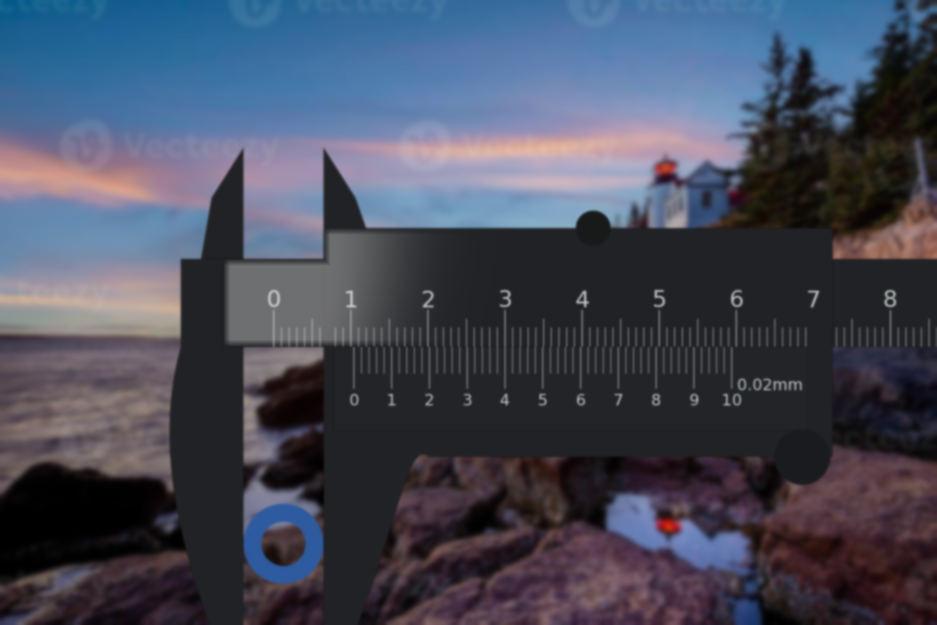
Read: 10.4,mm
